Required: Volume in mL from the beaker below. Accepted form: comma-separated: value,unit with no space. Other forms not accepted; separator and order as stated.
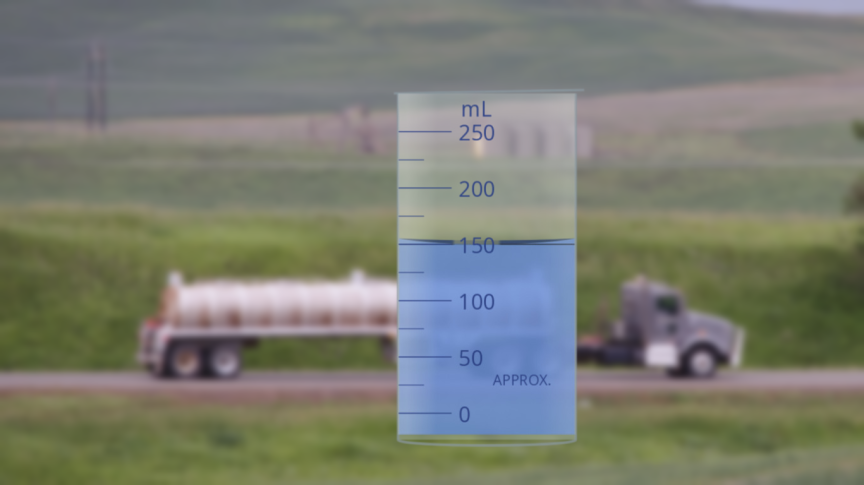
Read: 150,mL
